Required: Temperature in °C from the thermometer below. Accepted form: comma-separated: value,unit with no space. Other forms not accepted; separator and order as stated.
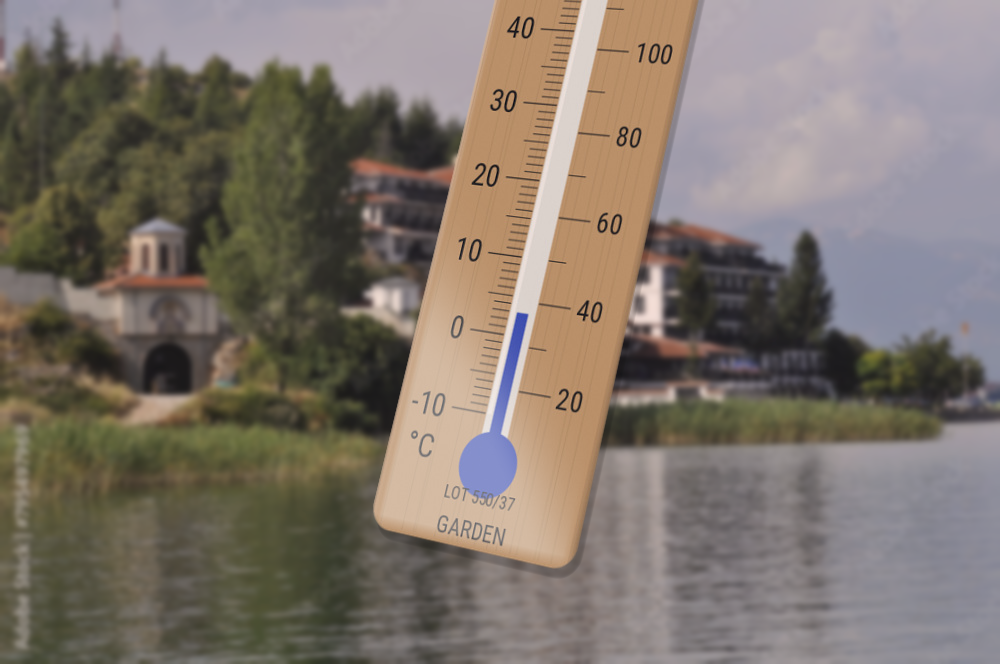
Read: 3,°C
